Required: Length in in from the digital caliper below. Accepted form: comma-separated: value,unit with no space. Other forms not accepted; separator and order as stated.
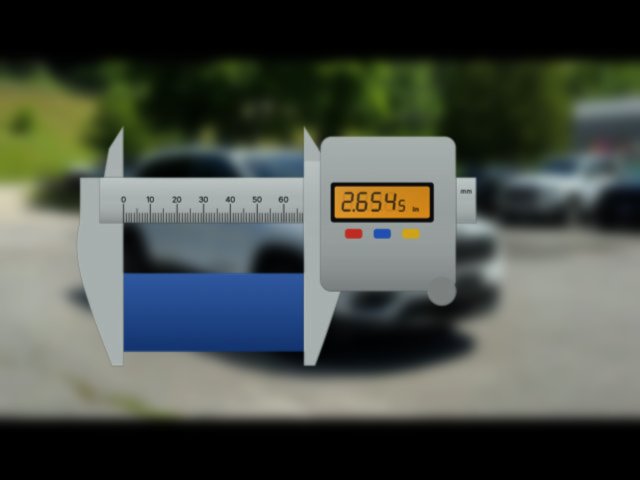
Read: 2.6545,in
